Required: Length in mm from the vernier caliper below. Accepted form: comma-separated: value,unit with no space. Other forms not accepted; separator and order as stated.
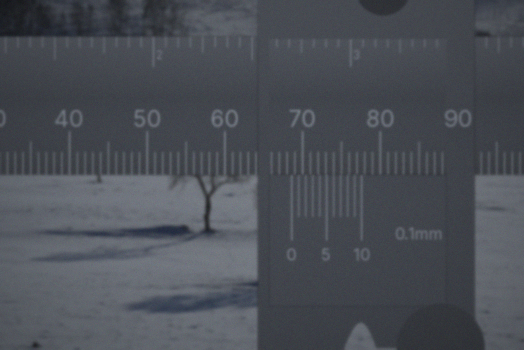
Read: 68.6,mm
